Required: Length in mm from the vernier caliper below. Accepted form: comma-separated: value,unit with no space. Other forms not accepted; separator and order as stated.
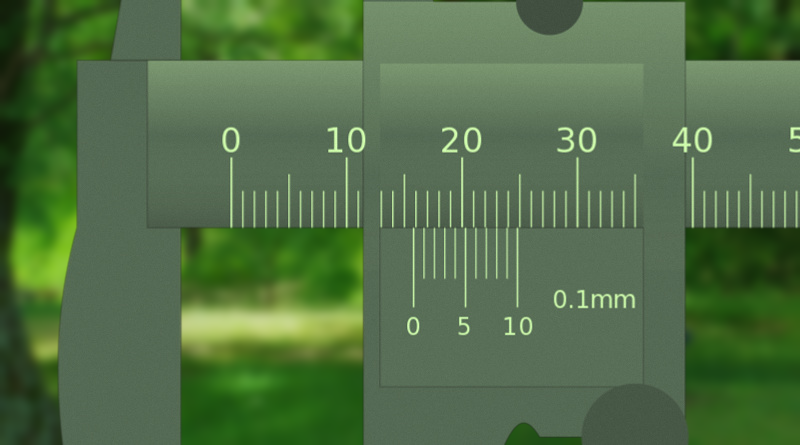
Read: 15.8,mm
